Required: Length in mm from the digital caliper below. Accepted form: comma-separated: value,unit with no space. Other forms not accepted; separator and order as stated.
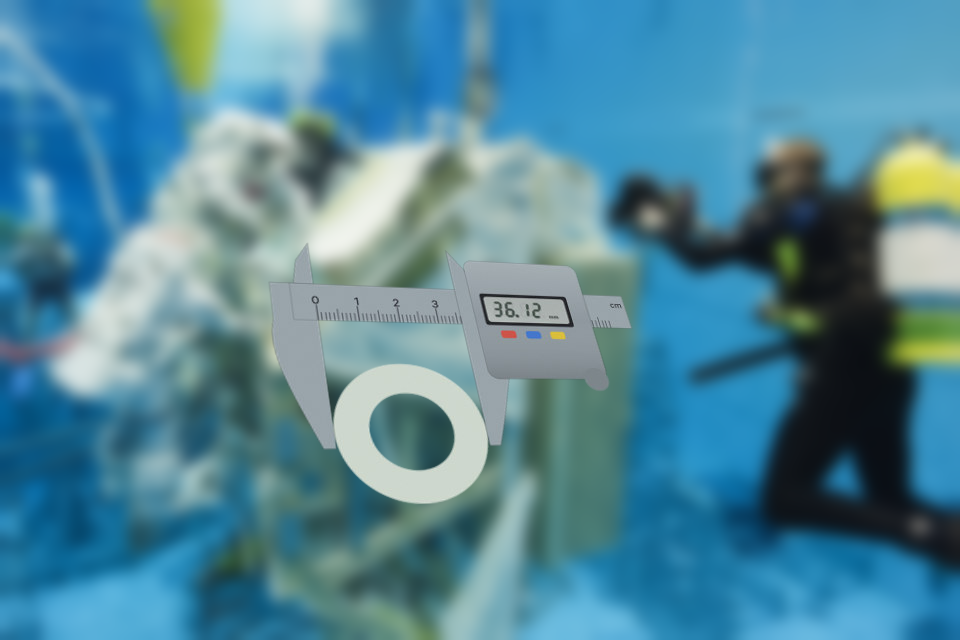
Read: 36.12,mm
